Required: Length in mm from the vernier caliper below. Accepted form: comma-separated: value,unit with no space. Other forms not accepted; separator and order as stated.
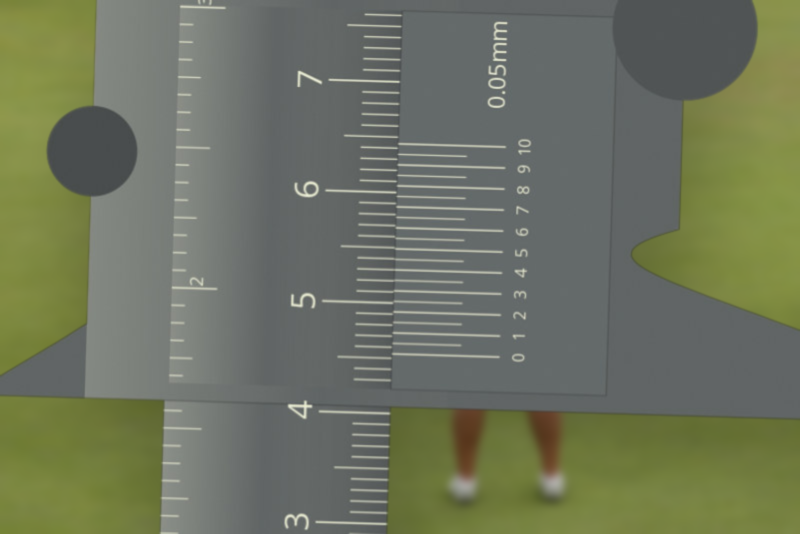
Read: 45.4,mm
